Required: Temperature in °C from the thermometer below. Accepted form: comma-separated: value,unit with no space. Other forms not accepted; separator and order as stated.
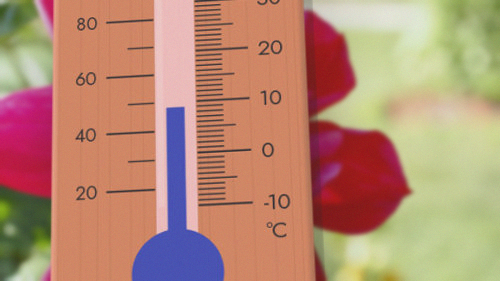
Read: 9,°C
